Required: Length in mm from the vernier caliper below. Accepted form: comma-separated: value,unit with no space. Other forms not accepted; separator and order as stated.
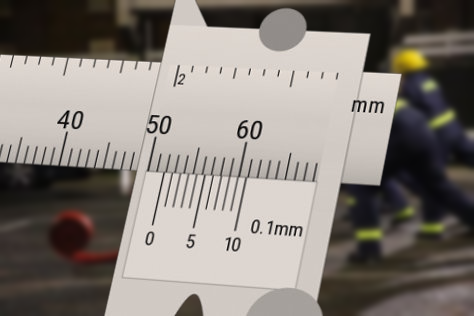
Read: 51.8,mm
